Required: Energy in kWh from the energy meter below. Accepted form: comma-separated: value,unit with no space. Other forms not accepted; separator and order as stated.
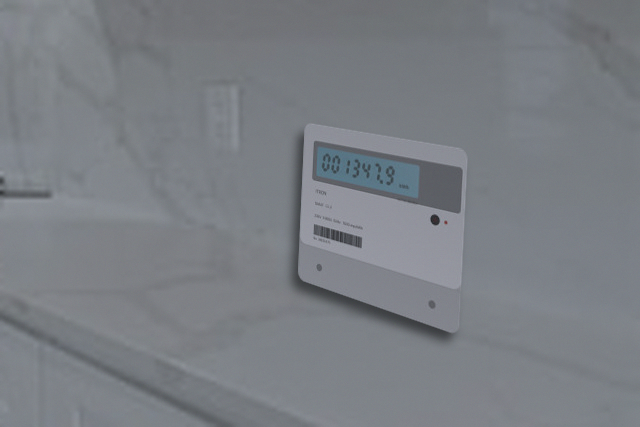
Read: 1347.9,kWh
